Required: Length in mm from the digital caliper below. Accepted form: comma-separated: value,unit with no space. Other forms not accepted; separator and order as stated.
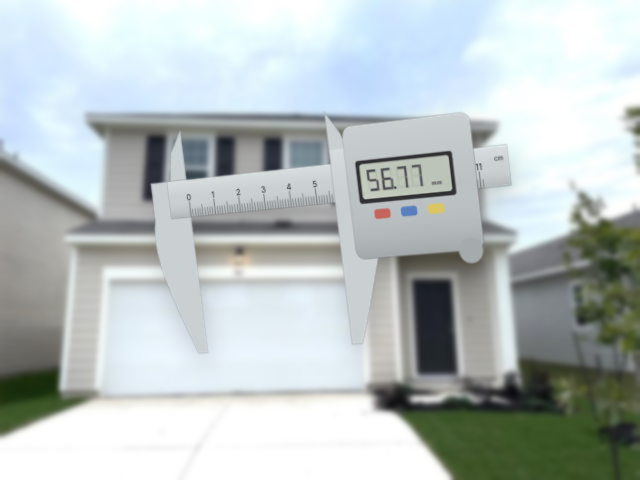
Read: 56.77,mm
